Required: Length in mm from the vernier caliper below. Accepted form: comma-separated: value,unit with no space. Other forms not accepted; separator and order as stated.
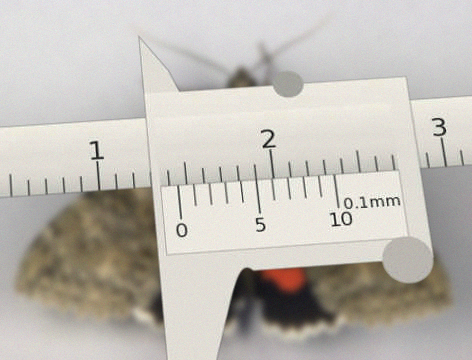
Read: 14.5,mm
